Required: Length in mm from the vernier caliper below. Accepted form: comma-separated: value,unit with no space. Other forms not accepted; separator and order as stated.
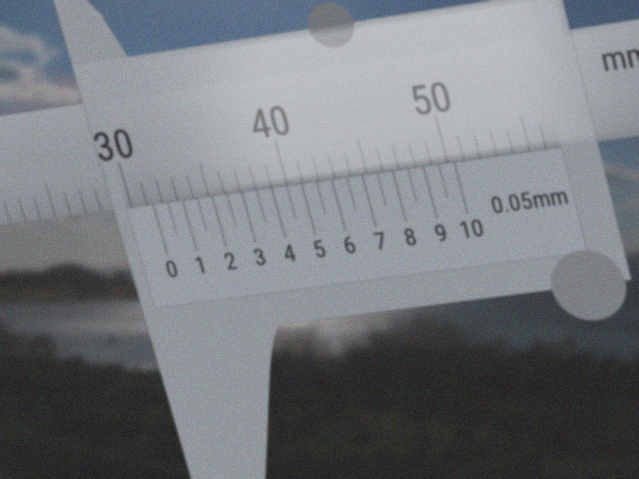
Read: 31.4,mm
